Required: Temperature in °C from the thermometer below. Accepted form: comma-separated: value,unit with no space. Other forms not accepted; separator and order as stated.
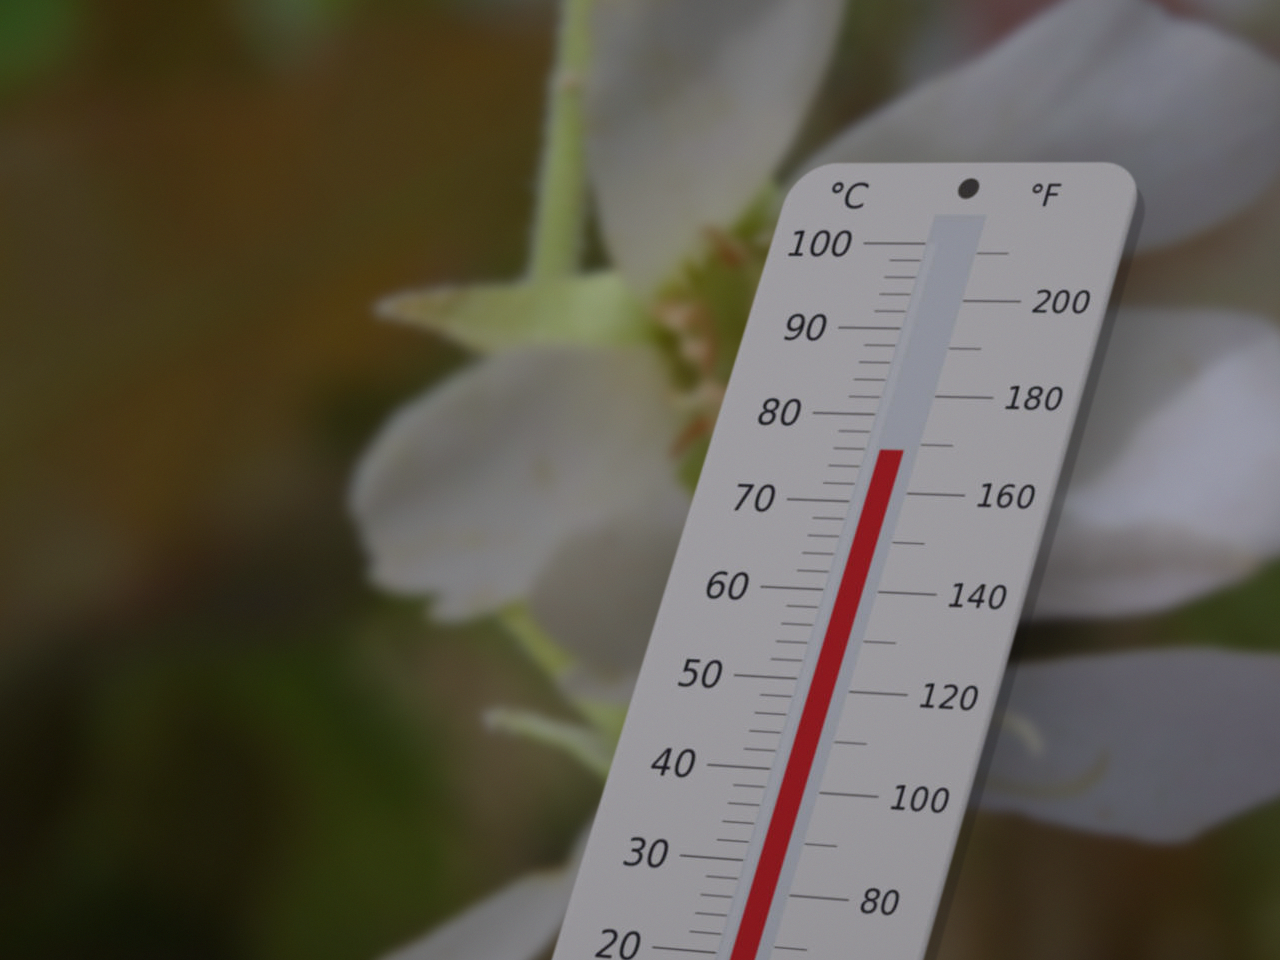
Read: 76,°C
